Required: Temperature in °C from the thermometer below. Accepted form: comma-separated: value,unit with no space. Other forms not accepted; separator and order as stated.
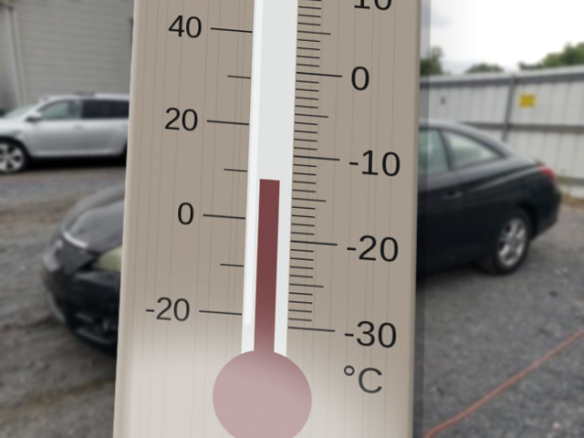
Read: -13,°C
